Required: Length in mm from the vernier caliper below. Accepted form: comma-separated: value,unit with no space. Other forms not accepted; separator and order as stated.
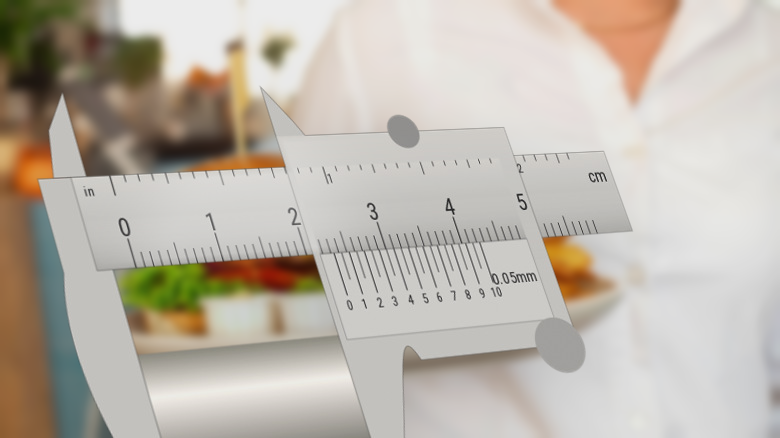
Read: 23.4,mm
